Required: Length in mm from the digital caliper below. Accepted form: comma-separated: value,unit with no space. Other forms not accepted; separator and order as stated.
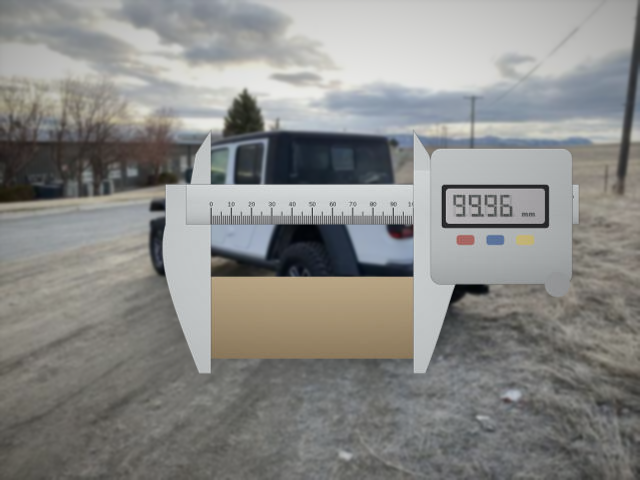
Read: 99.96,mm
